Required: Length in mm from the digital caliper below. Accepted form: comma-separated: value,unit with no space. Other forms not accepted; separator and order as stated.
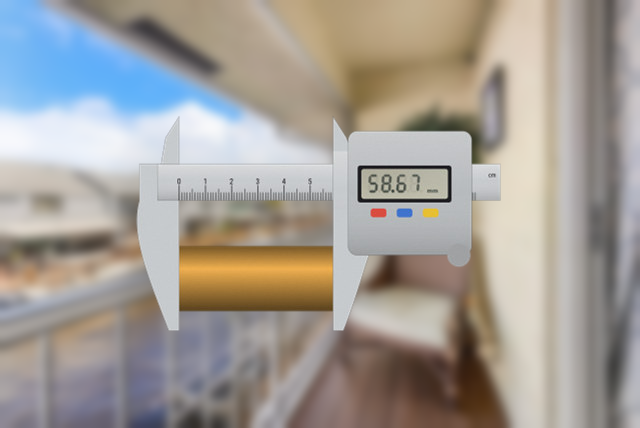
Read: 58.67,mm
